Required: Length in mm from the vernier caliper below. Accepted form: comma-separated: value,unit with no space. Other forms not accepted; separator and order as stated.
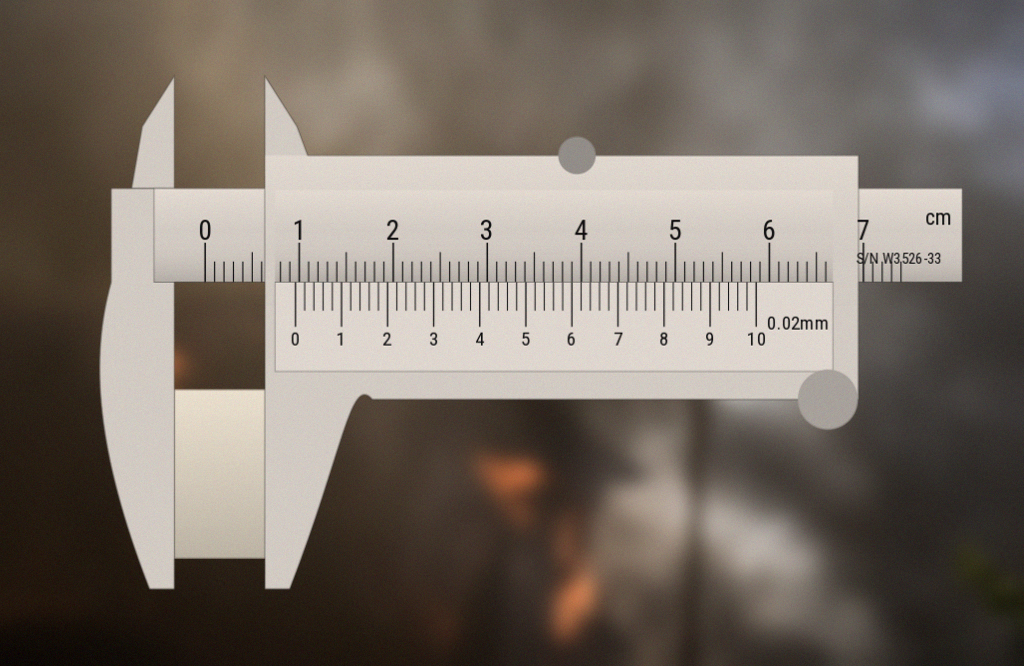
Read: 9.6,mm
